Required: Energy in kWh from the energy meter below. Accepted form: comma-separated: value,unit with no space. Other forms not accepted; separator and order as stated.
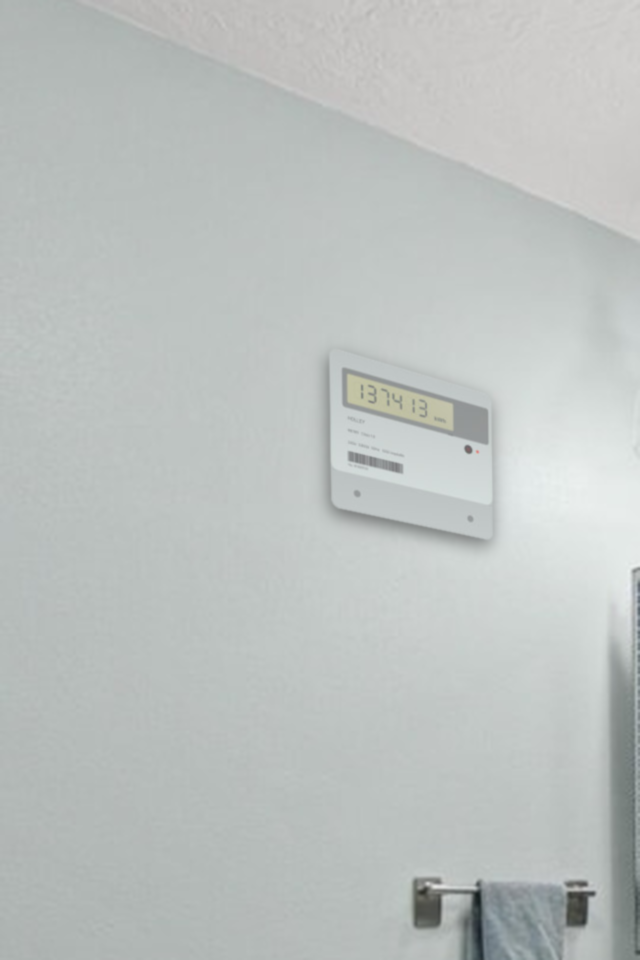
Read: 137413,kWh
